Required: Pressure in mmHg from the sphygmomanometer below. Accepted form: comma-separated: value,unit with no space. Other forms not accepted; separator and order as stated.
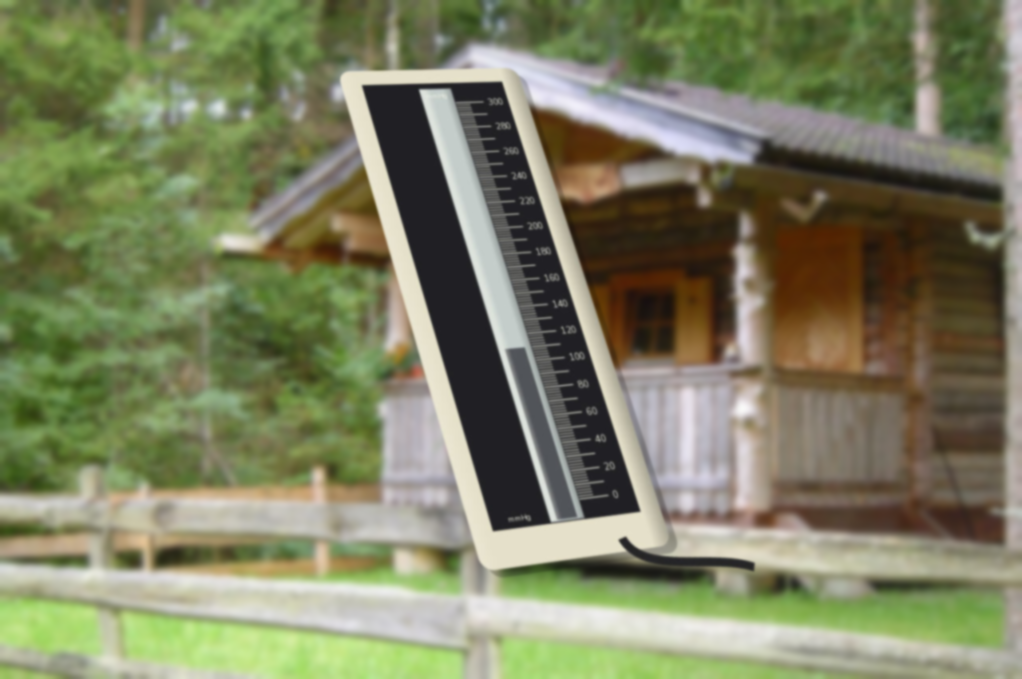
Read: 110,mmHg
